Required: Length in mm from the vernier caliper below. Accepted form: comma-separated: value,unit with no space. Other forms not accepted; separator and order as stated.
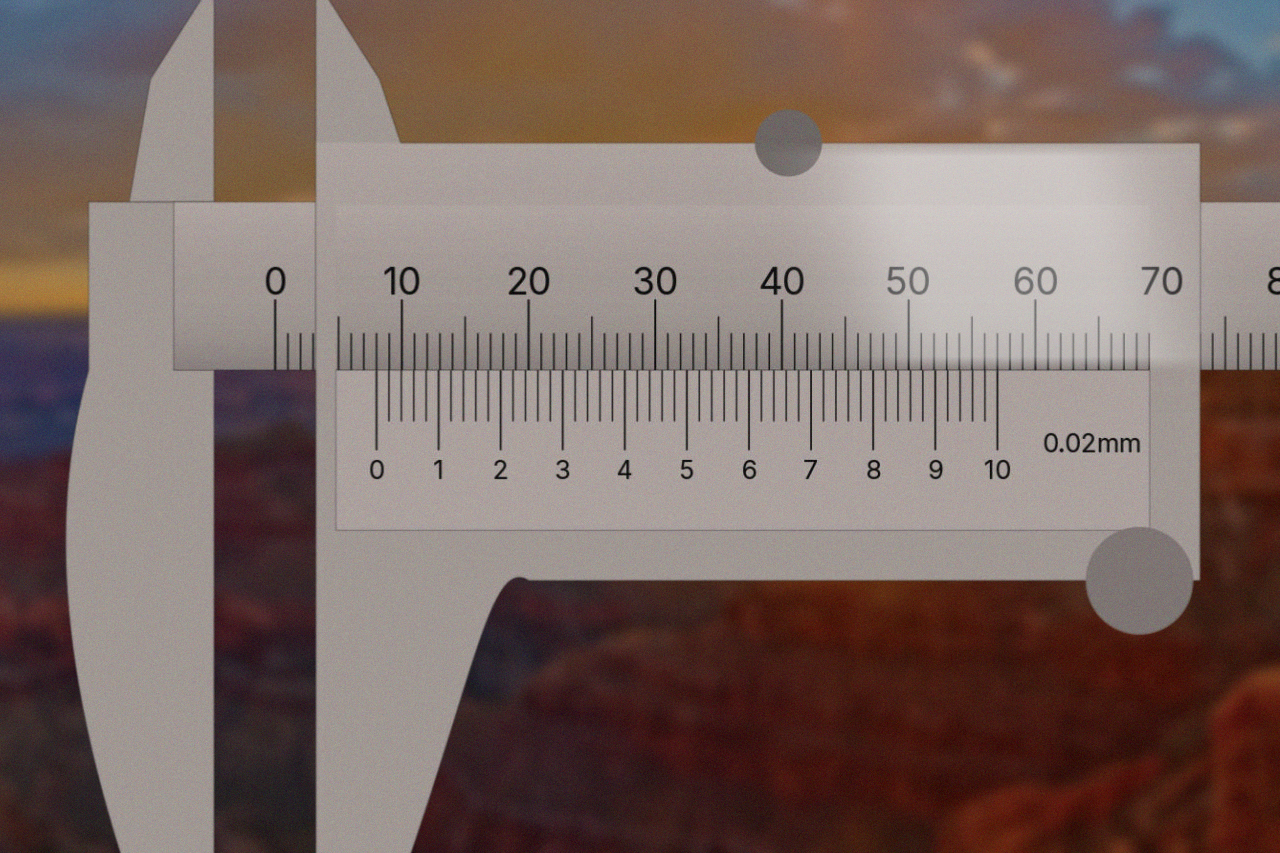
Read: 8.0,mm
